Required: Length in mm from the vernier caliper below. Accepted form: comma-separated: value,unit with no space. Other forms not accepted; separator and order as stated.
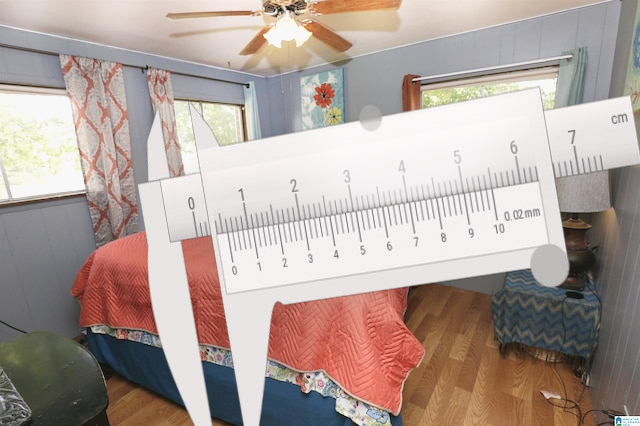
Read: 6.0,mm
